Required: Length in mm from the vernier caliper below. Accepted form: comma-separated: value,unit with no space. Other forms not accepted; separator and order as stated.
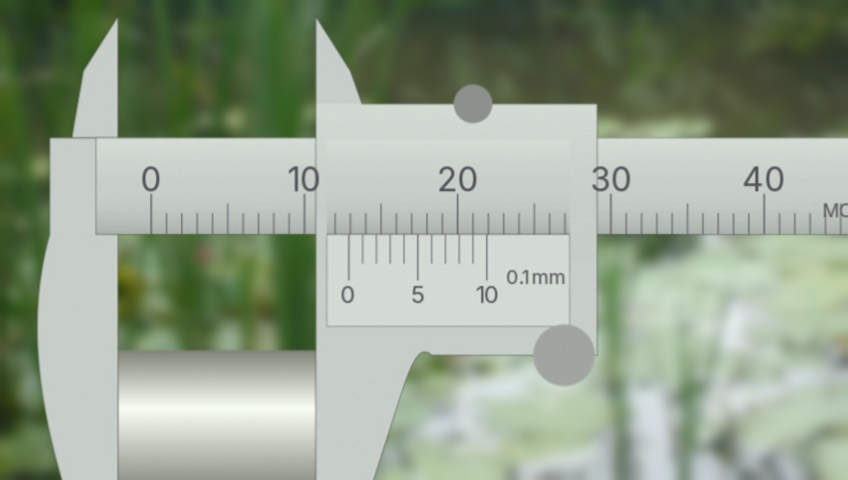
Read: 12.9,mm
